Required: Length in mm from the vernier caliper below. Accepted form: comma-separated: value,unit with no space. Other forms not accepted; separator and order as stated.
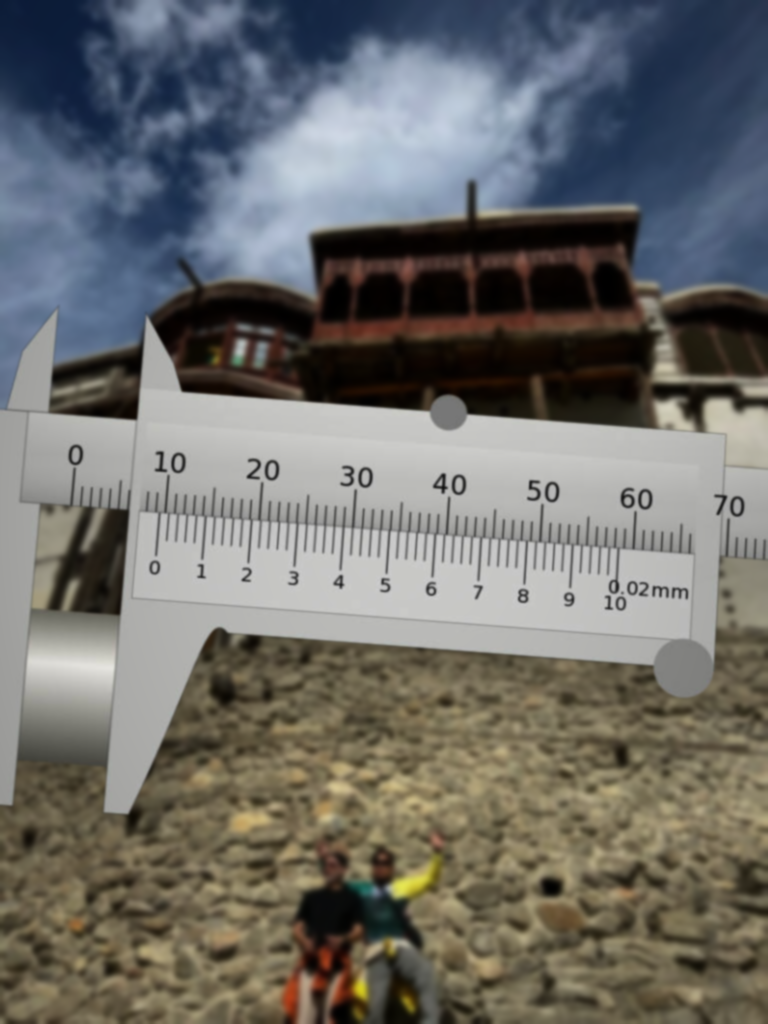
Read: 9.4,mm
